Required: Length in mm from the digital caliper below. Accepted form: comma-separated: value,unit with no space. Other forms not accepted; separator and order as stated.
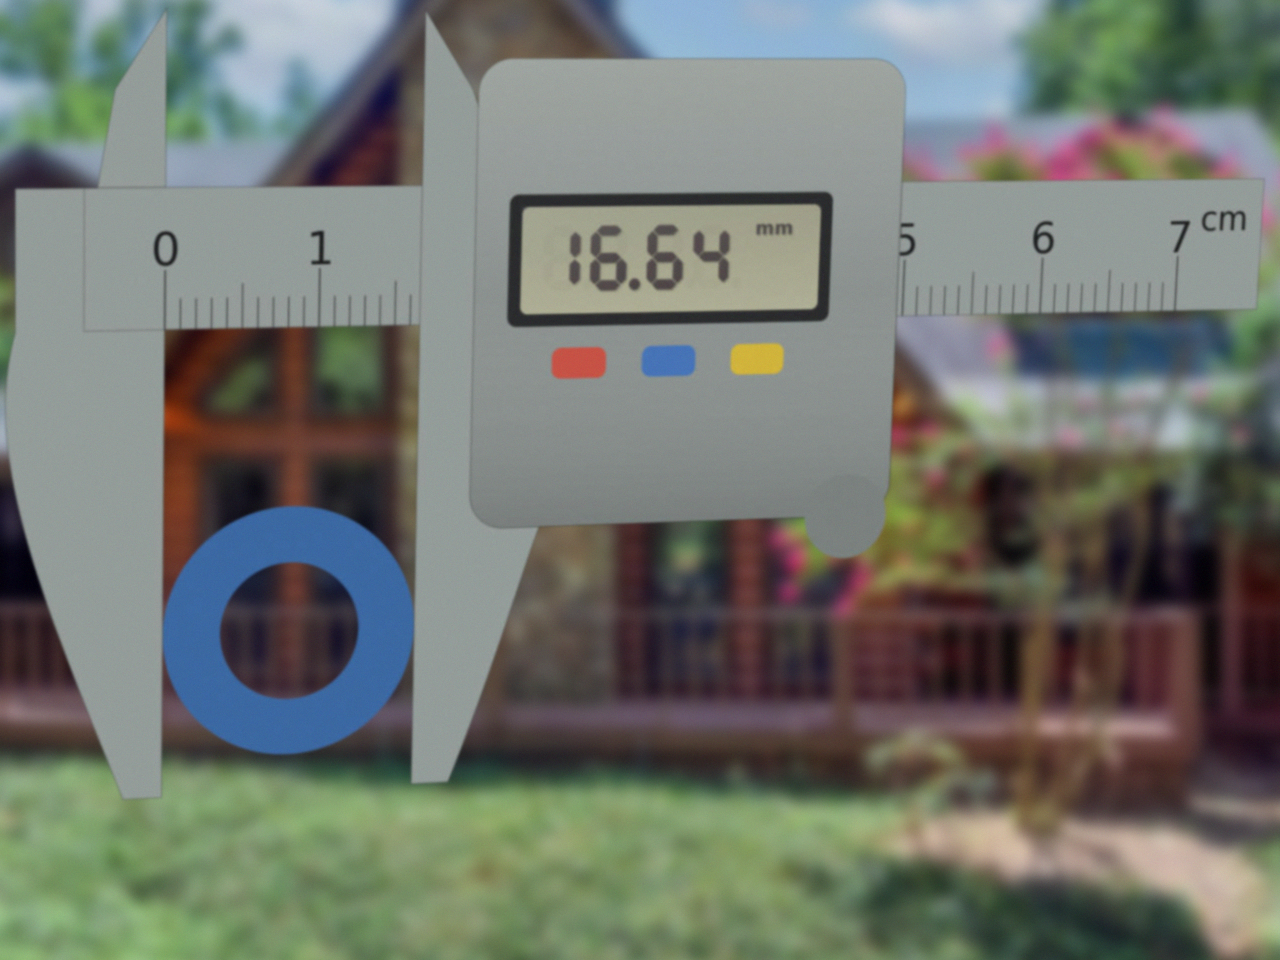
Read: 16.64,mm
